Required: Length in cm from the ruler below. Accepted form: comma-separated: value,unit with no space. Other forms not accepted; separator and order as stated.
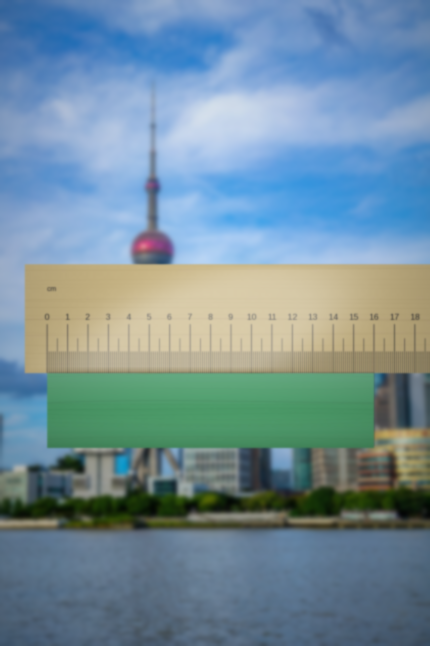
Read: 16,cm
